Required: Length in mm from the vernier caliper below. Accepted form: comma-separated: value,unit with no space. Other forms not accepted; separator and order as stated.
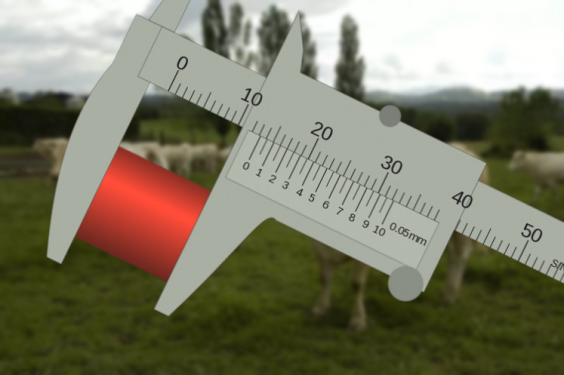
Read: 13.2,mm
